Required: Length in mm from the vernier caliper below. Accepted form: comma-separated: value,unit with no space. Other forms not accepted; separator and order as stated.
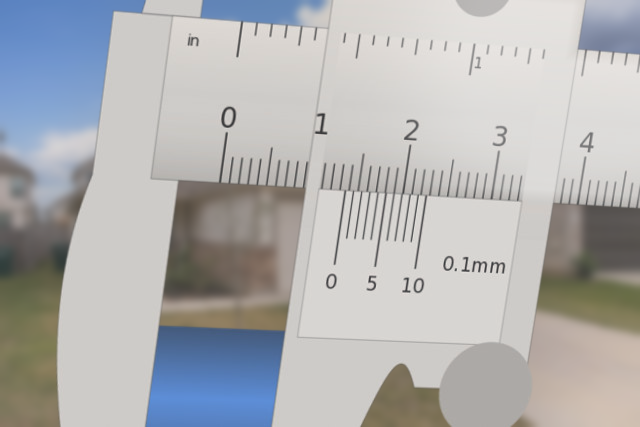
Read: 13.6,mm
